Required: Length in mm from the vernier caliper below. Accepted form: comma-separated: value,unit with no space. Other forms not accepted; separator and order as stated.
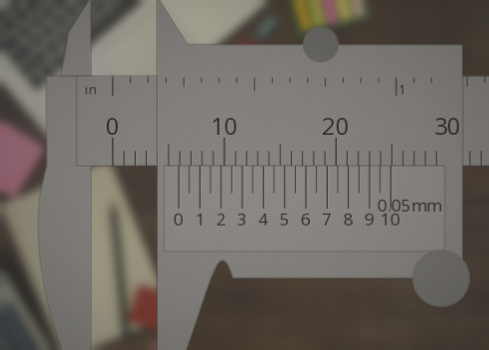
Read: 5.9,mm
